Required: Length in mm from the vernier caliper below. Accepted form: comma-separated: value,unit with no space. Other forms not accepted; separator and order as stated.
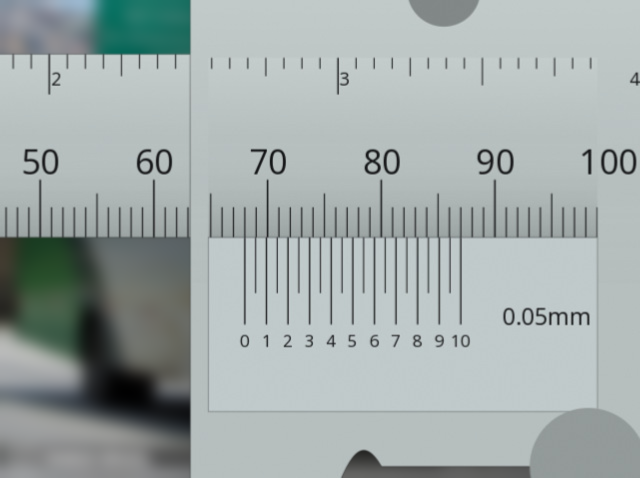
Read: 68.0,mm
